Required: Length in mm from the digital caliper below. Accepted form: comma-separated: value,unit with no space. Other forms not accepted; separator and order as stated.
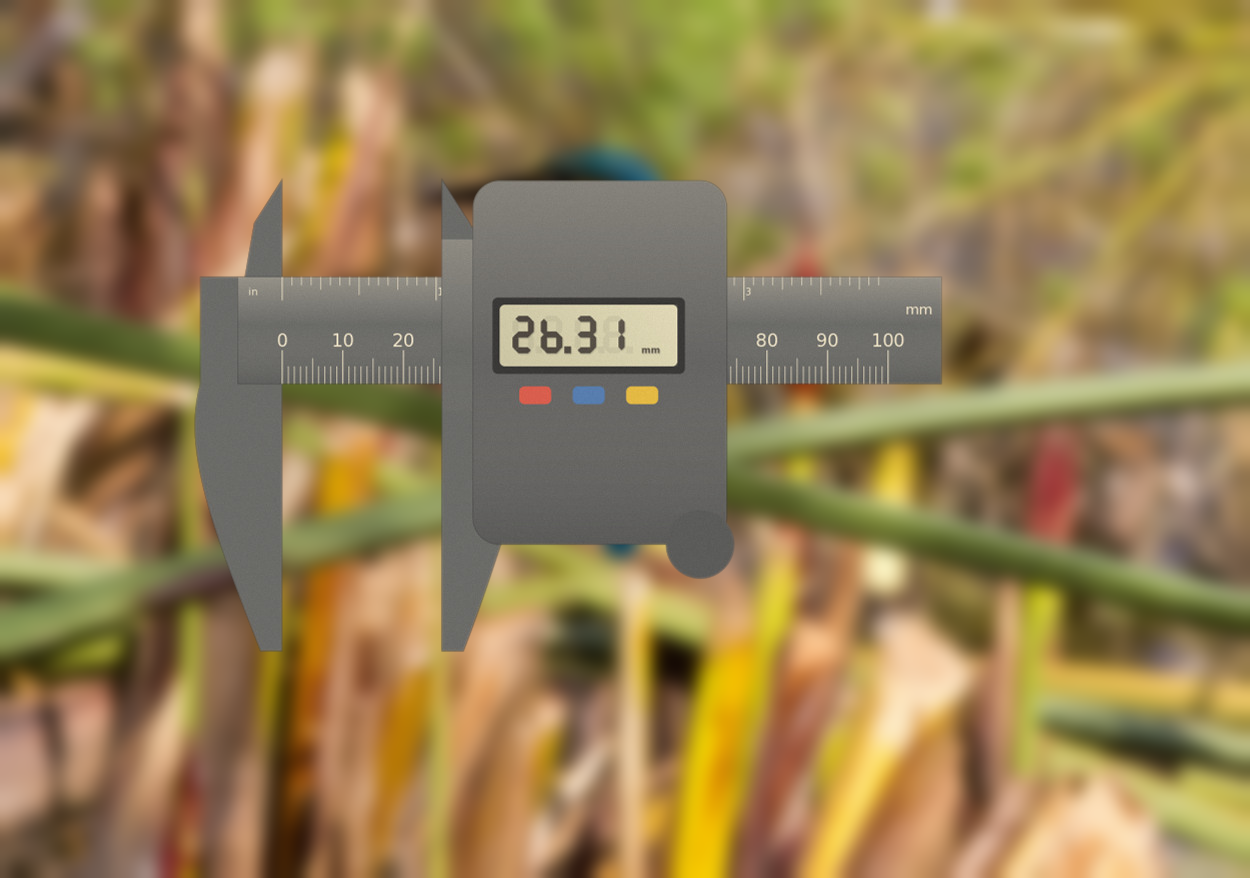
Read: 26.31,mm
